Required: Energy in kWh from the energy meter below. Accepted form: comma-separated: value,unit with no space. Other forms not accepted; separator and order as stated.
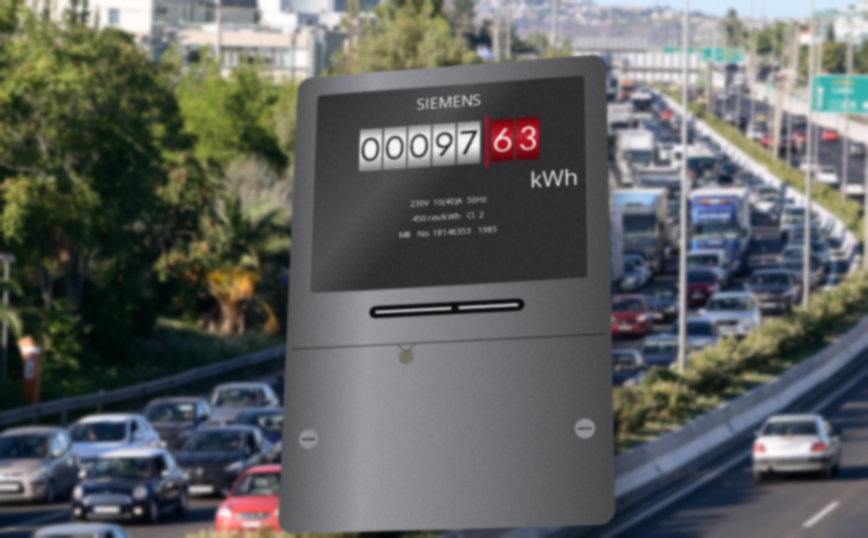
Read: 97.63,kWh
